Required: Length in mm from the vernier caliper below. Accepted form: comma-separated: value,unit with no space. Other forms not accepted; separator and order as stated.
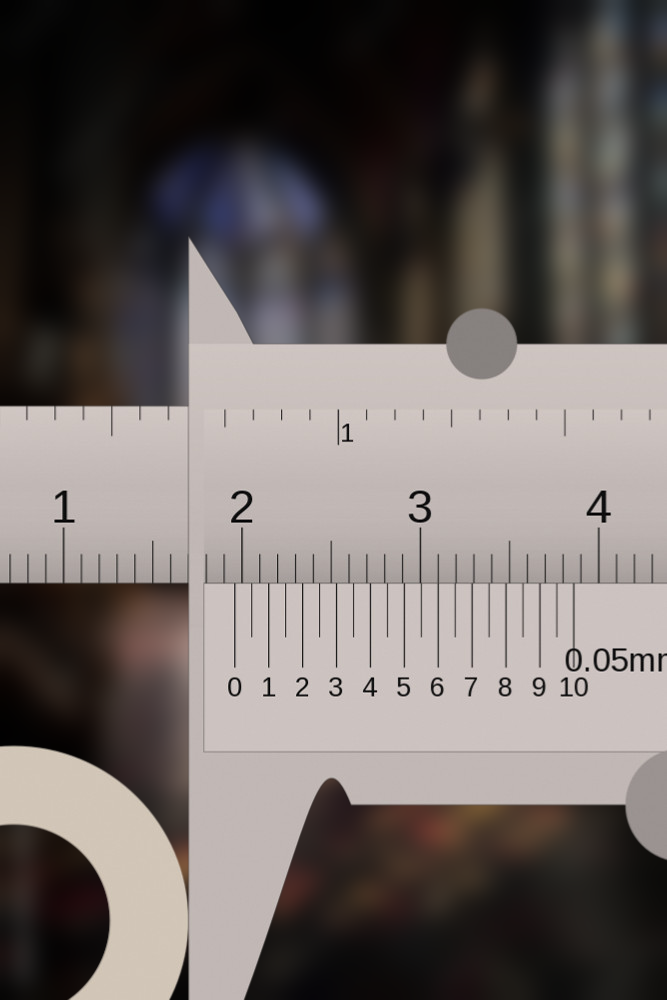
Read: 19.6,mm
